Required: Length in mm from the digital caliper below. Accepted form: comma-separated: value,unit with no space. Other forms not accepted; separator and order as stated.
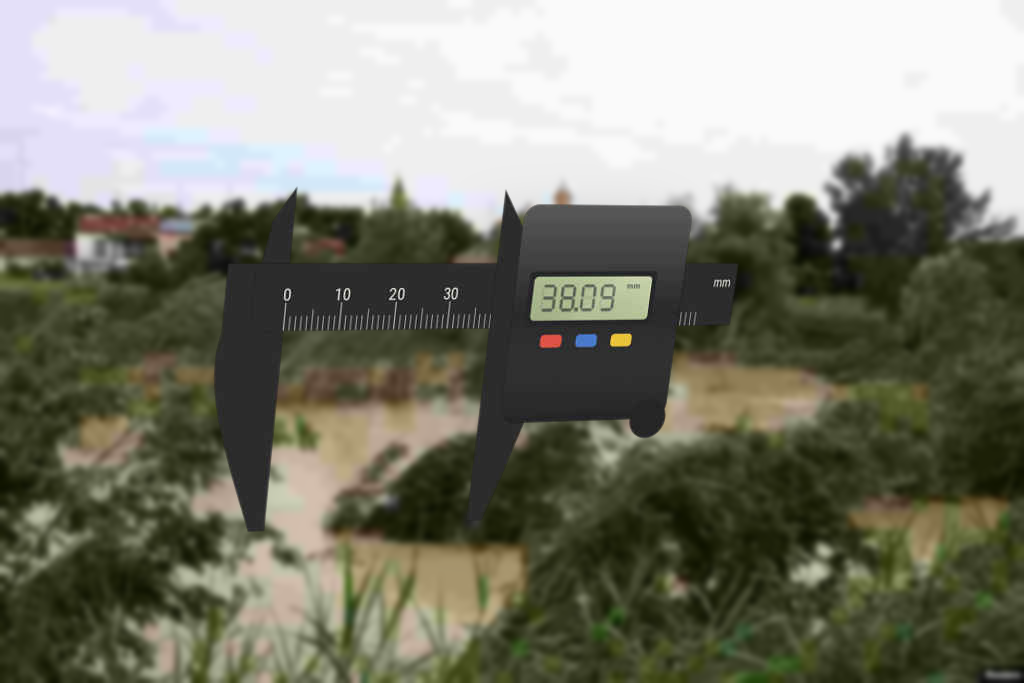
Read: 38.09,mm
